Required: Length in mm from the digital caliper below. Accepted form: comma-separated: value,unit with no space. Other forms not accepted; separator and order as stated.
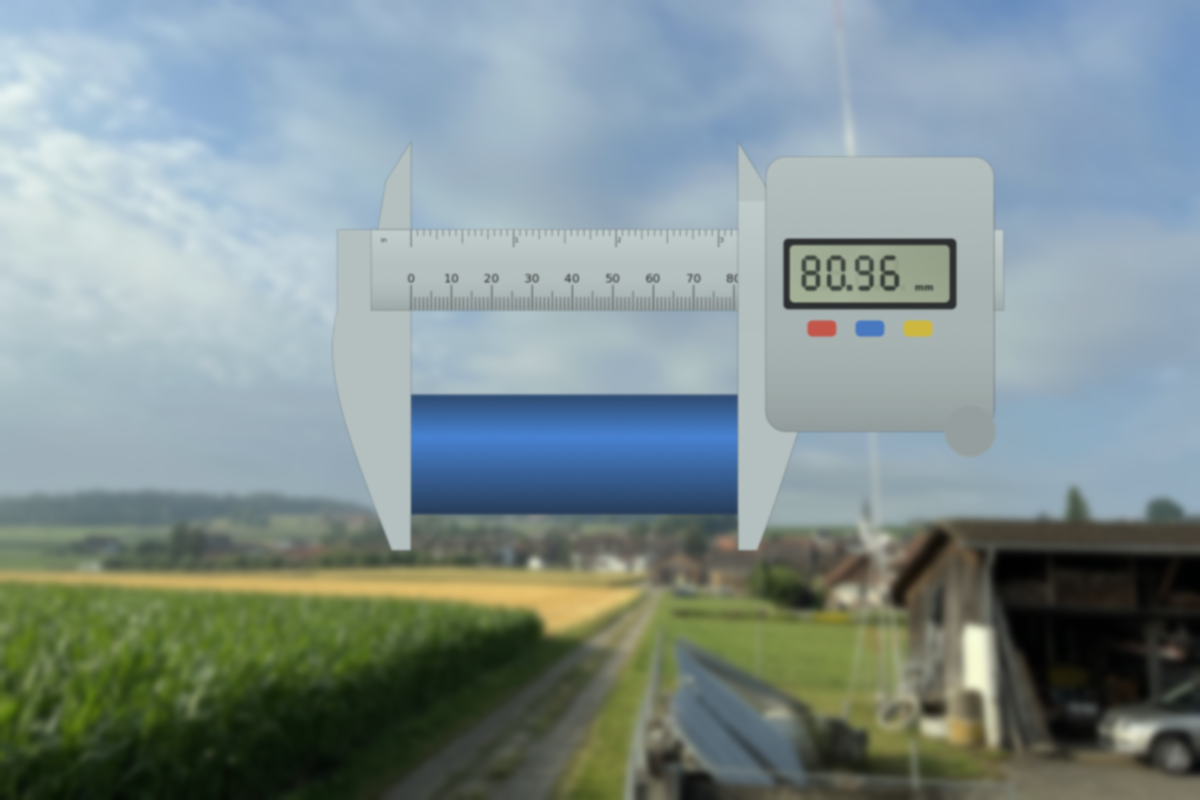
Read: 80.96,mm
